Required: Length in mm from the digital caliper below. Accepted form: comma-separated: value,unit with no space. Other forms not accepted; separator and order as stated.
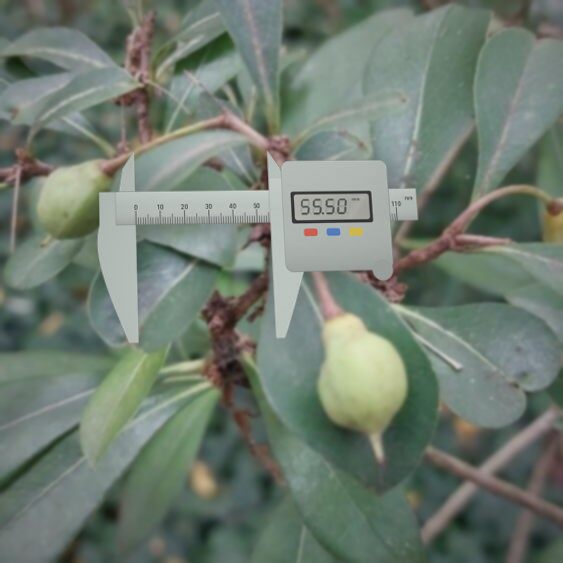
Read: 55.50,mm
